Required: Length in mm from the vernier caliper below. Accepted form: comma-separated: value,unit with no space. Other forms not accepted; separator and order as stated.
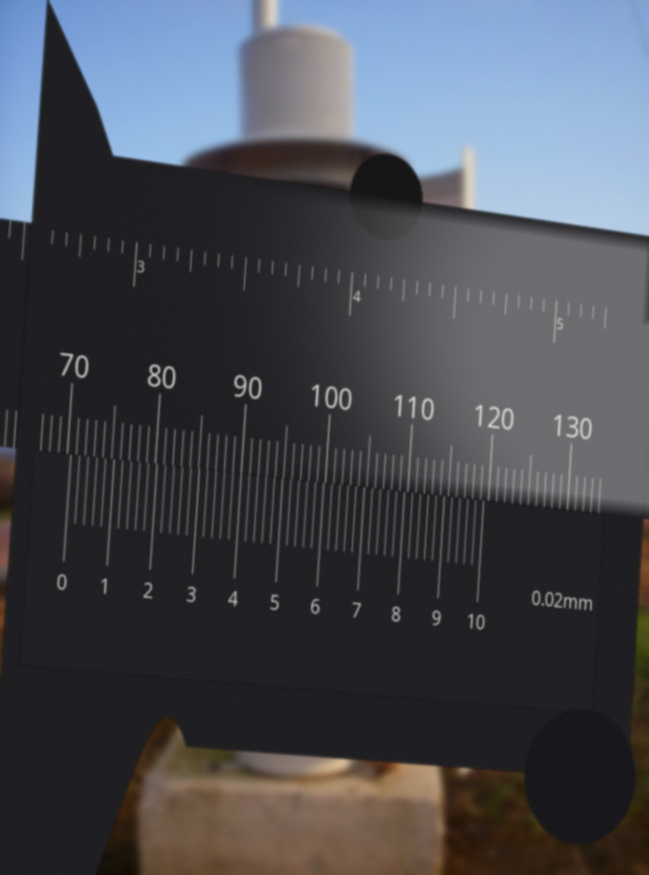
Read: 70.4,mm
